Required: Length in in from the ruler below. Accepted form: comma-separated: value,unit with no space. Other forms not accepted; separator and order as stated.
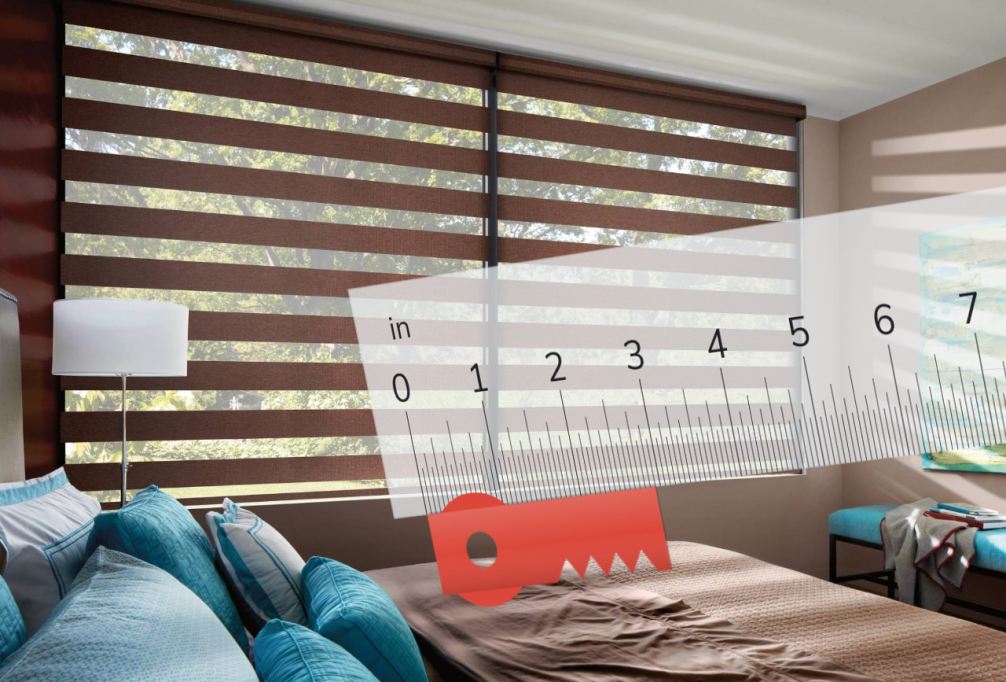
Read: 2.9375,in
